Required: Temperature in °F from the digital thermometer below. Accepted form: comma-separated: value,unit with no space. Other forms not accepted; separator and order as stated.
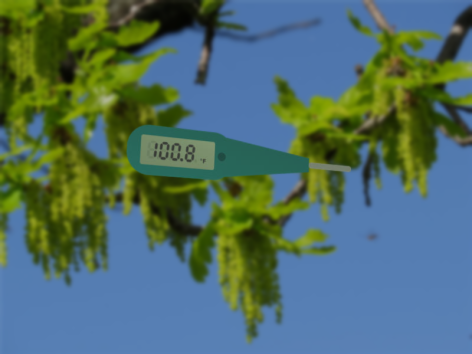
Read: 100.8,°F
